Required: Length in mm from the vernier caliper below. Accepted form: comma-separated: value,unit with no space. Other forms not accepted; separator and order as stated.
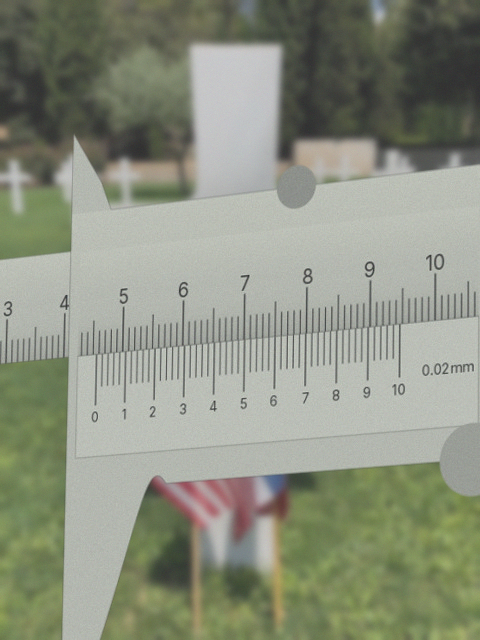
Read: 45.6,mm
